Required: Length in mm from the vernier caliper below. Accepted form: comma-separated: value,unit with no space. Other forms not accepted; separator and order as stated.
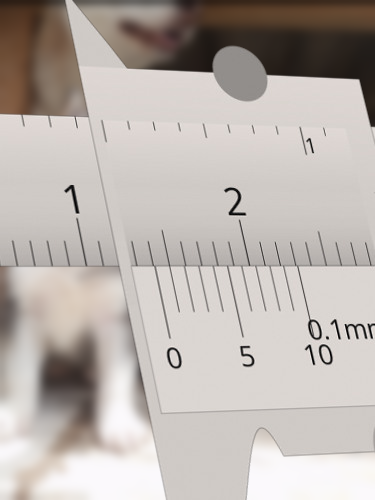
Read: 14.1,mm
